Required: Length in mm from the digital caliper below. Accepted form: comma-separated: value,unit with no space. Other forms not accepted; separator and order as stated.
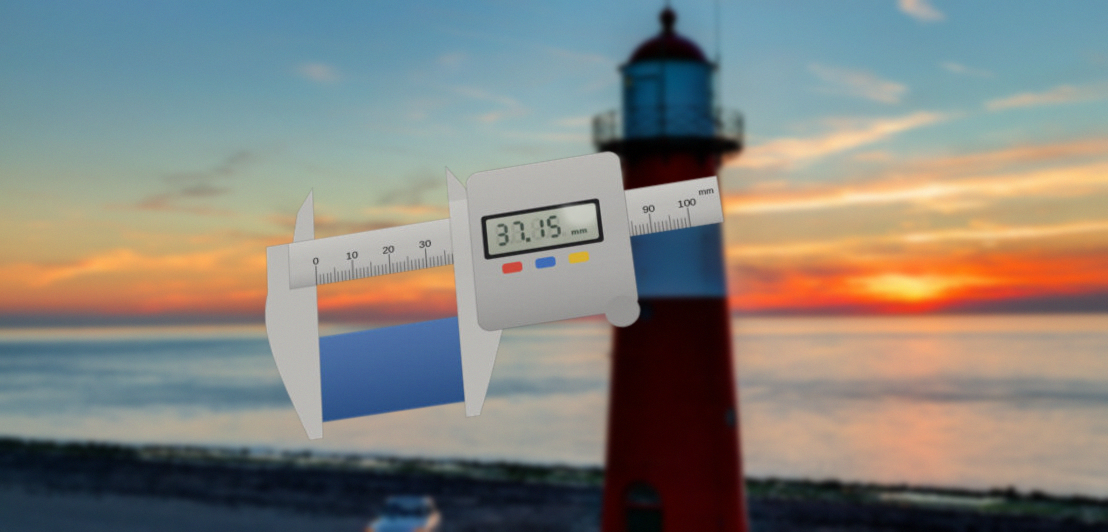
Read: 37.15,mm
